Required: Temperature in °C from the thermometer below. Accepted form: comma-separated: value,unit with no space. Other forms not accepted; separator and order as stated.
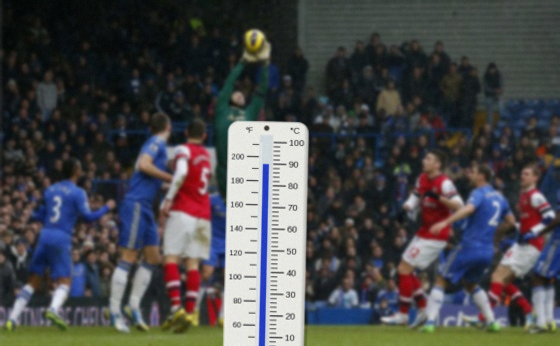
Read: 90,°C
